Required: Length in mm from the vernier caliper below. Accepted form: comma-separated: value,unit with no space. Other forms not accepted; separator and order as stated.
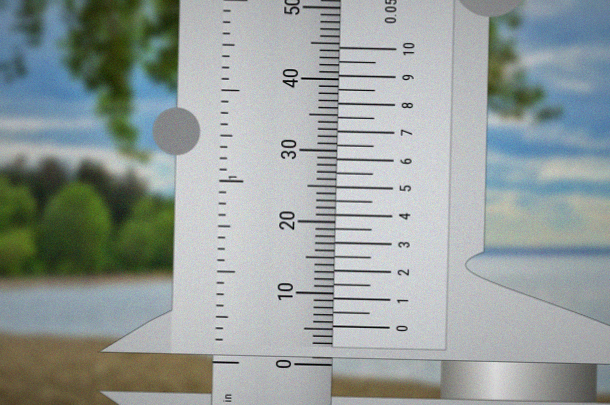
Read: 5.4,mm
